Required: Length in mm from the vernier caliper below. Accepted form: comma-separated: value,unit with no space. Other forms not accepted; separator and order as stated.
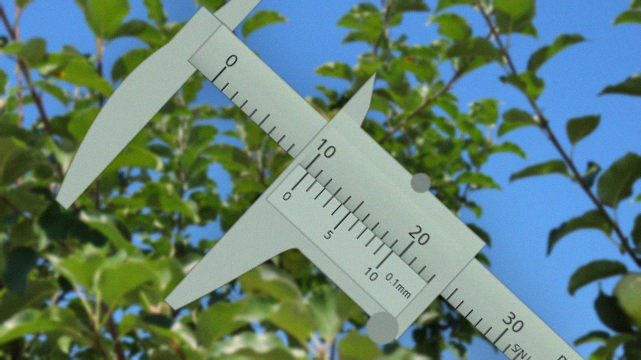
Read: 10.3,mm
